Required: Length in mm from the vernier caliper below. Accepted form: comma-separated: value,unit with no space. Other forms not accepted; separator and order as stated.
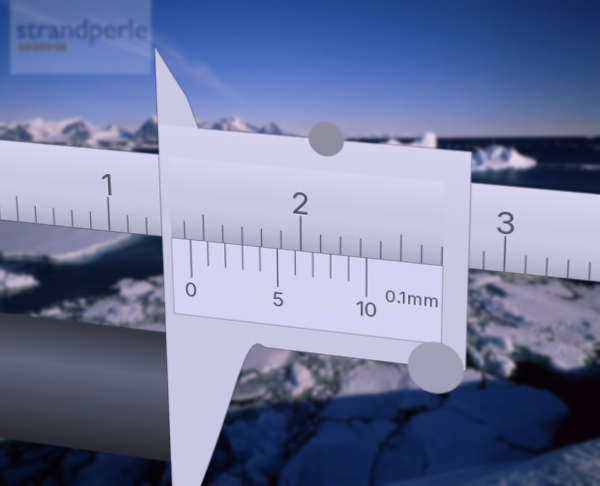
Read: 14.3,mm
